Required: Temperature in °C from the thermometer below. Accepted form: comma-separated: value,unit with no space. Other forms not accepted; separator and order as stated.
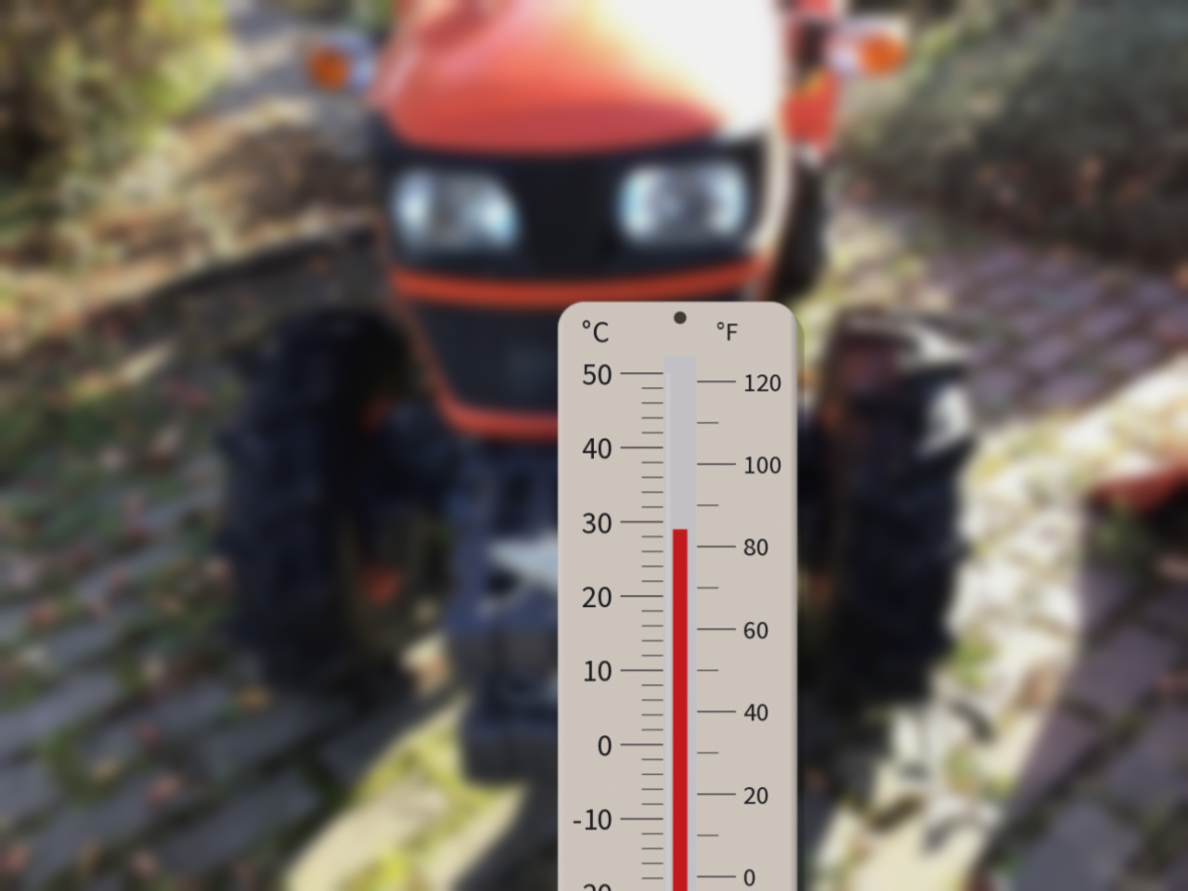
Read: 29,°C
